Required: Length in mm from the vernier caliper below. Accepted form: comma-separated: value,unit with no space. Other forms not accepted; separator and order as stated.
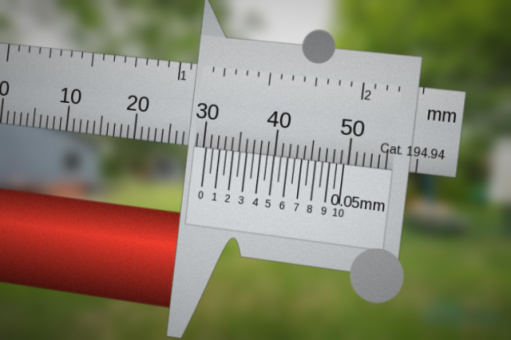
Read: 30.4,mm
